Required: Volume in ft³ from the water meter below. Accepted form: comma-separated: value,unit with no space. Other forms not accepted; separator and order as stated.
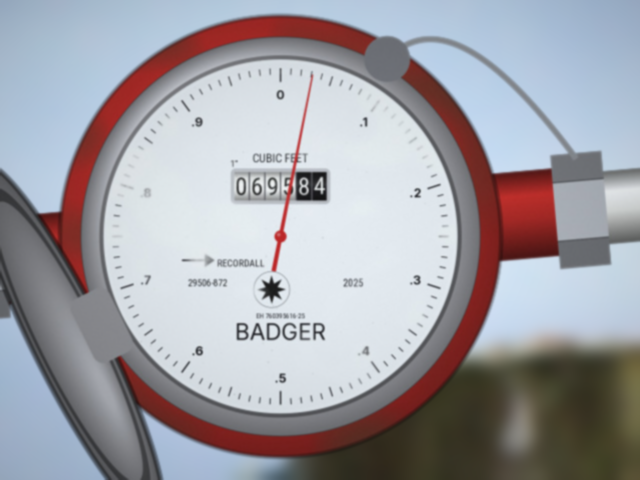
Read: 69584.03,ft³
